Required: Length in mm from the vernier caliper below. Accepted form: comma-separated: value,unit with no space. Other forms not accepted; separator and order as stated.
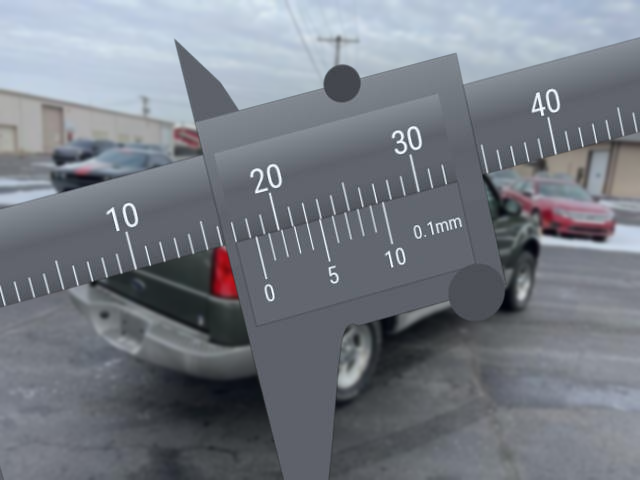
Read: 18.4,mm
